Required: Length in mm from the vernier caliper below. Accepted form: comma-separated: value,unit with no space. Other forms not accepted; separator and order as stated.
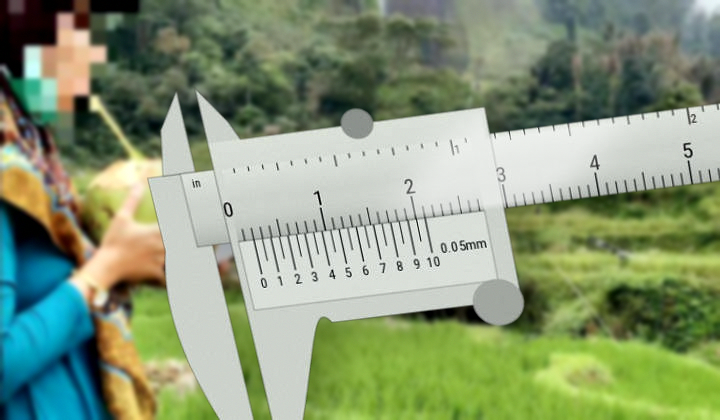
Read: 2.0,mm
